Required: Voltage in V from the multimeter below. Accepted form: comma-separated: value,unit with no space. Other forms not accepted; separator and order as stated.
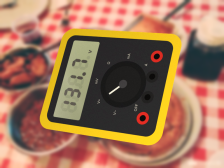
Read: 131.7,V
